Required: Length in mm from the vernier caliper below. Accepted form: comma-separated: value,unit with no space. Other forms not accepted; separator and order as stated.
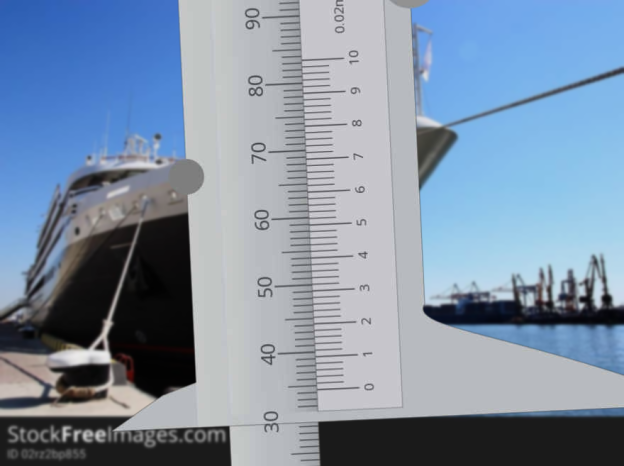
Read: 34.4,mm
